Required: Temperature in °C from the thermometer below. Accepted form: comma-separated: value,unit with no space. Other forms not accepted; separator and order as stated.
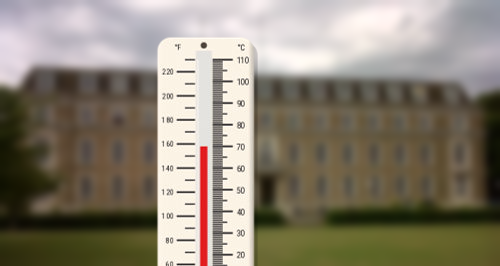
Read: 70,°C
